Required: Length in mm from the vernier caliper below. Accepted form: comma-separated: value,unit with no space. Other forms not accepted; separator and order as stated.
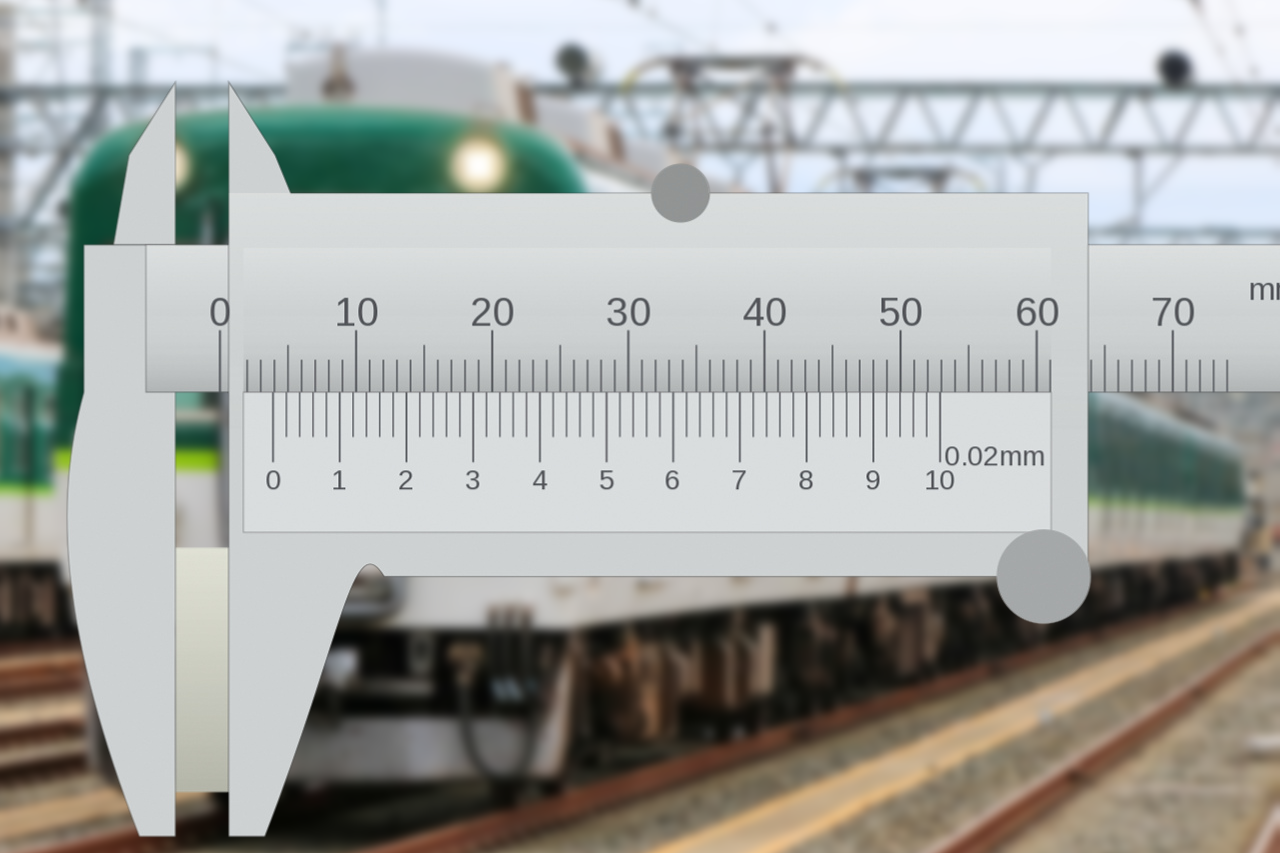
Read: 3.9,mm
